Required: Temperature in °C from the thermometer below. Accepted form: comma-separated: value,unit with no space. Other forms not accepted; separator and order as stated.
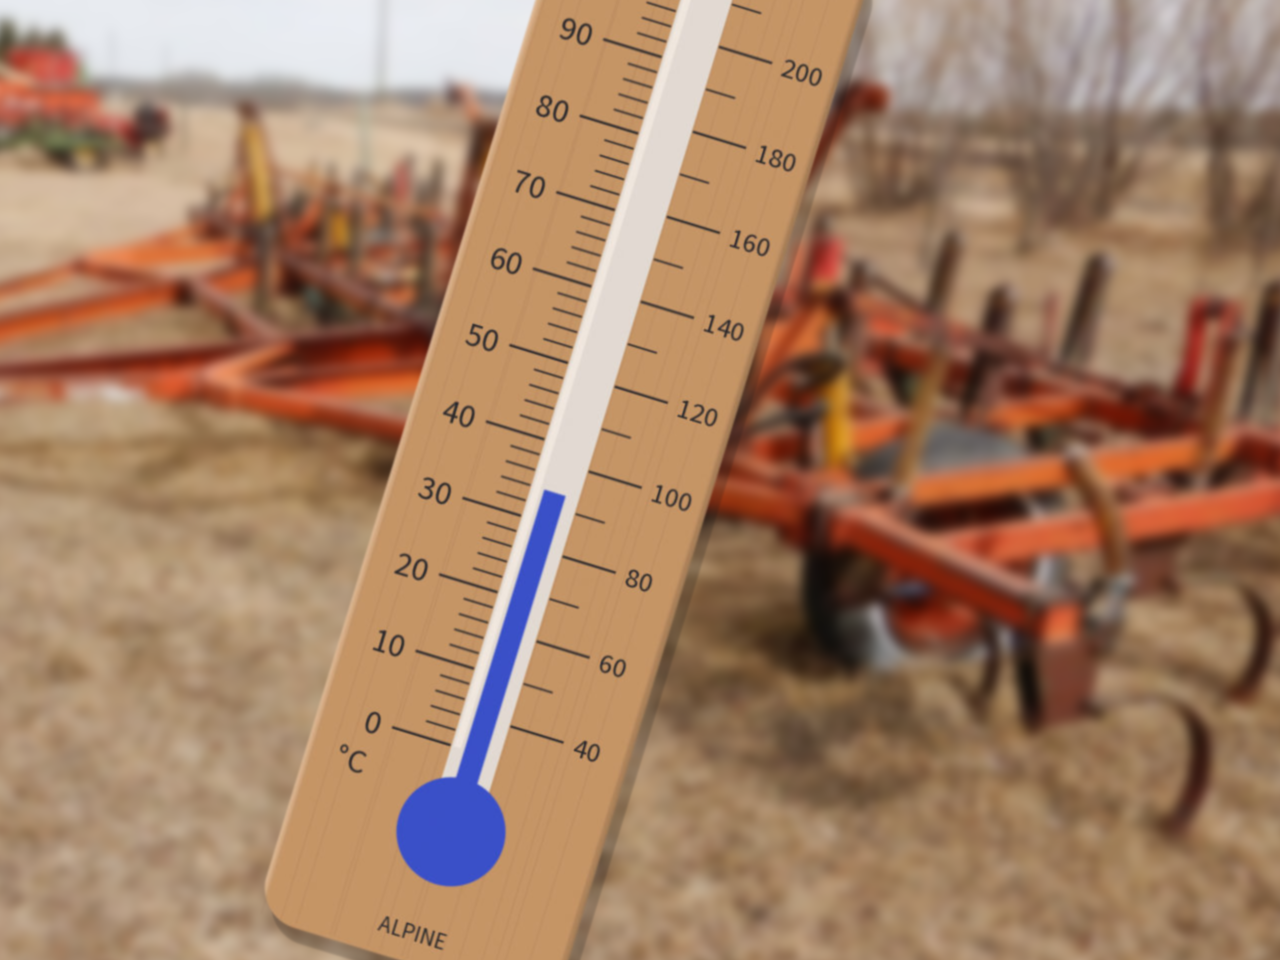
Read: 34,°C
